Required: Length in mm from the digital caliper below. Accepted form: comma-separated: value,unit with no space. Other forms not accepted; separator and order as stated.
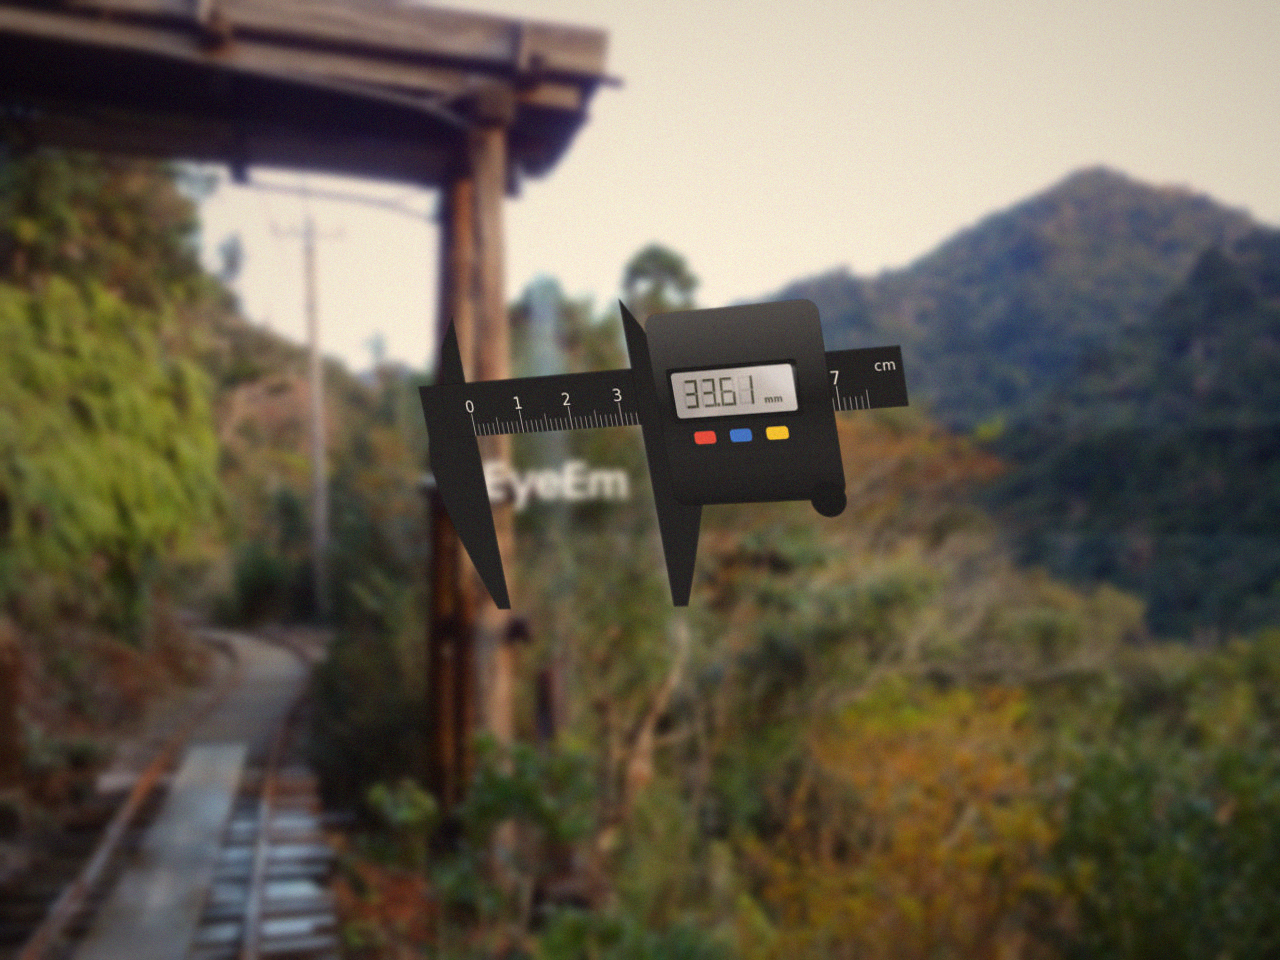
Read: 33.61,mm
